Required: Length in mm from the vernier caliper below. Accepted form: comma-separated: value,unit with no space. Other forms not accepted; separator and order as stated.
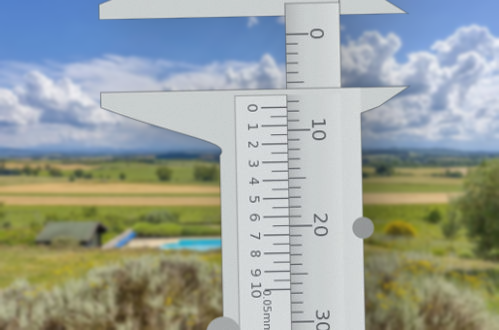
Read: 7.6,mm
